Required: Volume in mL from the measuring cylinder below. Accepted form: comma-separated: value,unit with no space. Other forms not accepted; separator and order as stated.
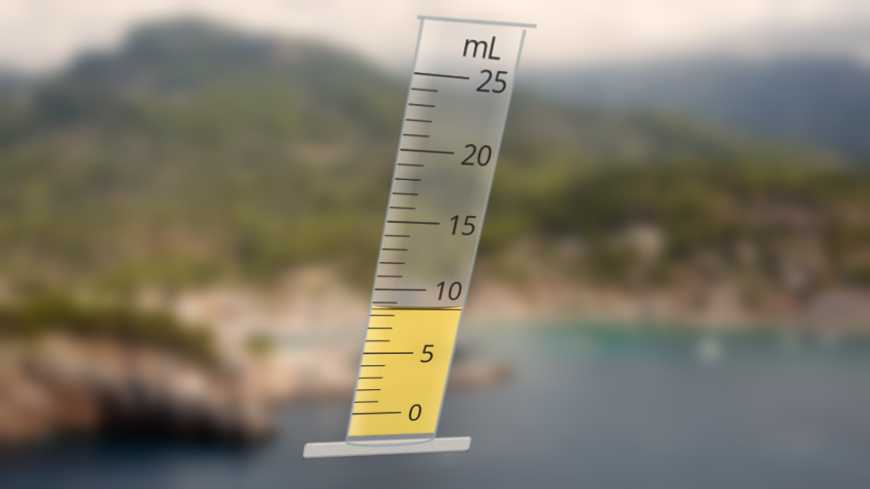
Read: 8.5,mL
